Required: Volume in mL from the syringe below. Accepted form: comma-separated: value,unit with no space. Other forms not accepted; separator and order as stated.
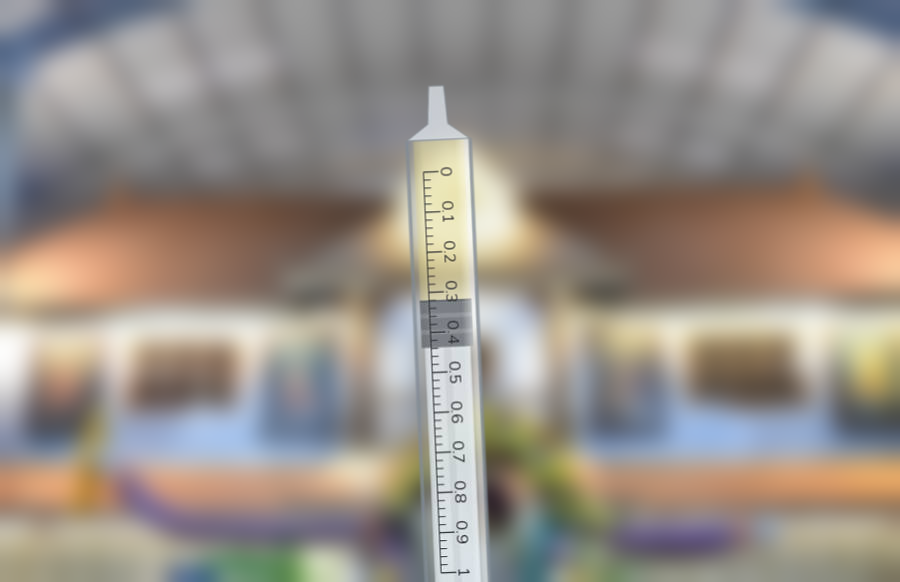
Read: 0.32,mL
